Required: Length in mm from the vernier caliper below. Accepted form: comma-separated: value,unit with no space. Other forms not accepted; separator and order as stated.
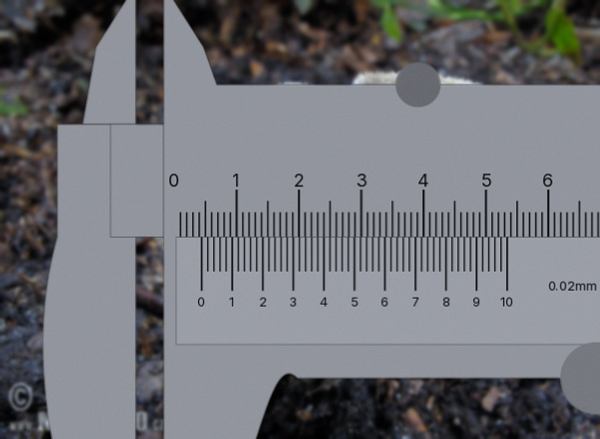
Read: 4.4,mm
